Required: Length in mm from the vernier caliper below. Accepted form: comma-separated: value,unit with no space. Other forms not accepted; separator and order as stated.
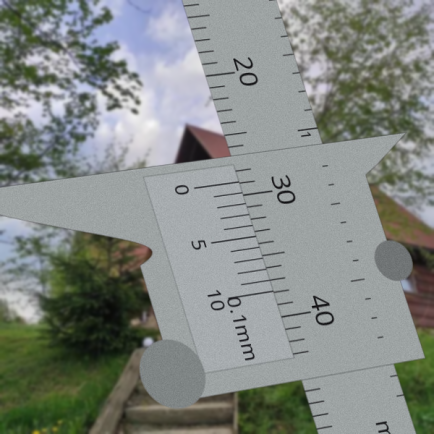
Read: 28.9,mm
